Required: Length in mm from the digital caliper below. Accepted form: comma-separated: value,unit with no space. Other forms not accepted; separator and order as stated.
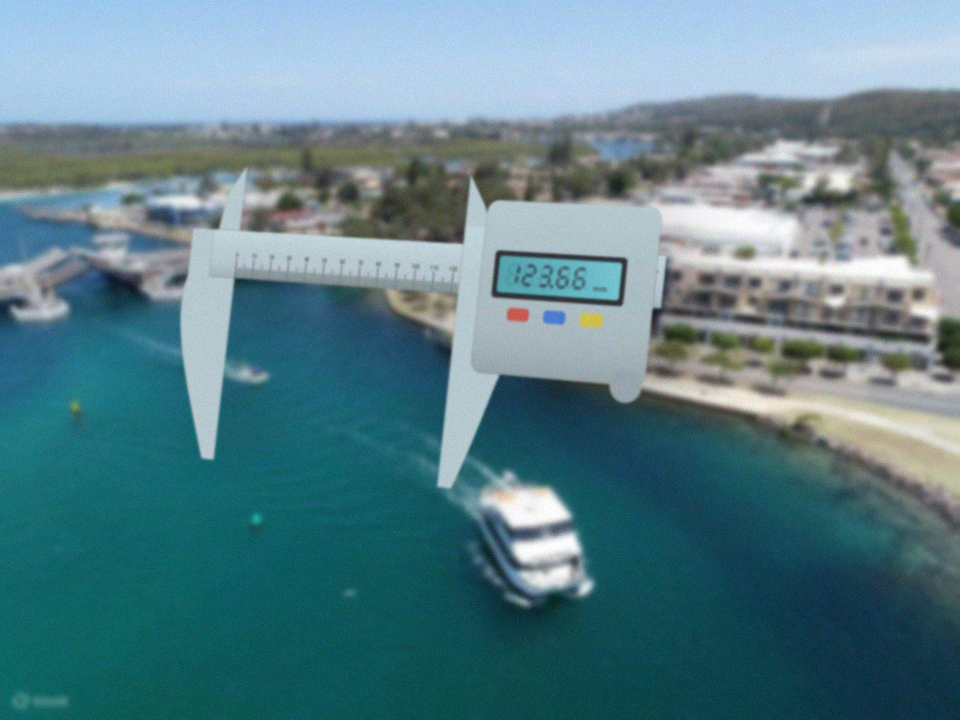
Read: 123.66,mm
